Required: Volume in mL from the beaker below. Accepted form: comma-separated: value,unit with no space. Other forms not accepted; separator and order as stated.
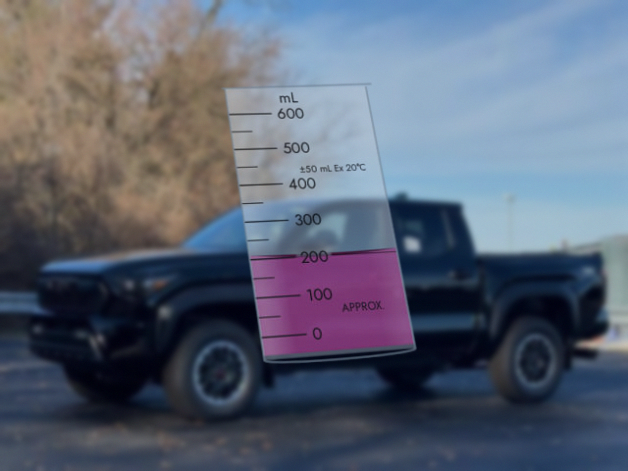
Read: 200,mL
